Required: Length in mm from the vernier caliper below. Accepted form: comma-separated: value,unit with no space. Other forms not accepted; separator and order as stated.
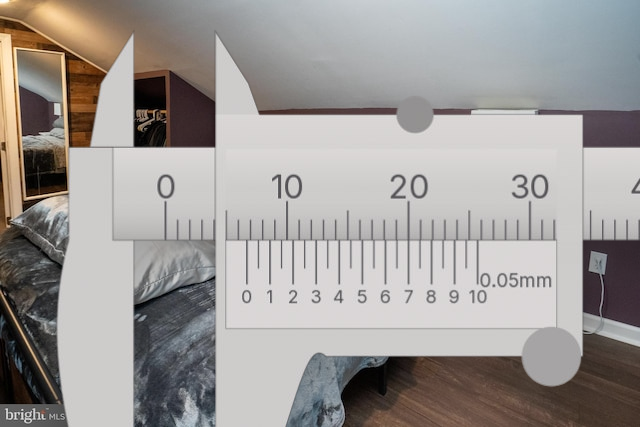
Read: 6.7,mm
